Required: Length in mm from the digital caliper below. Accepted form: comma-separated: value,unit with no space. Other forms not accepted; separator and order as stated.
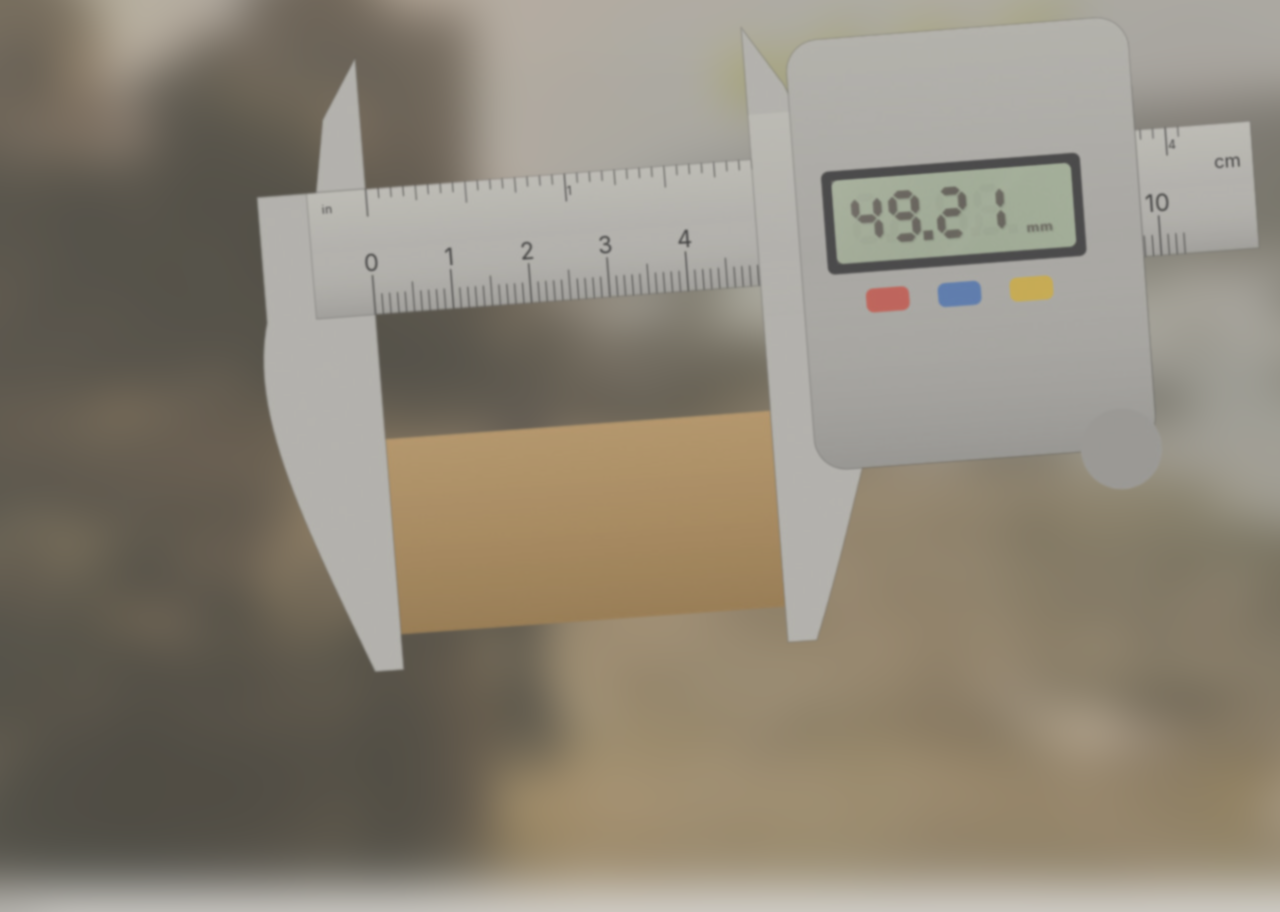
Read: 49.21,mm
